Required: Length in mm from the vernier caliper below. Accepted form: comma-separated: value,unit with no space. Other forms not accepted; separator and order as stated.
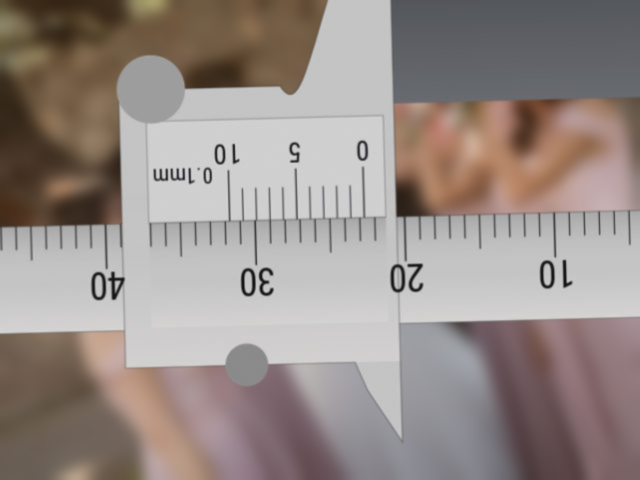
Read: 22.7,mm
